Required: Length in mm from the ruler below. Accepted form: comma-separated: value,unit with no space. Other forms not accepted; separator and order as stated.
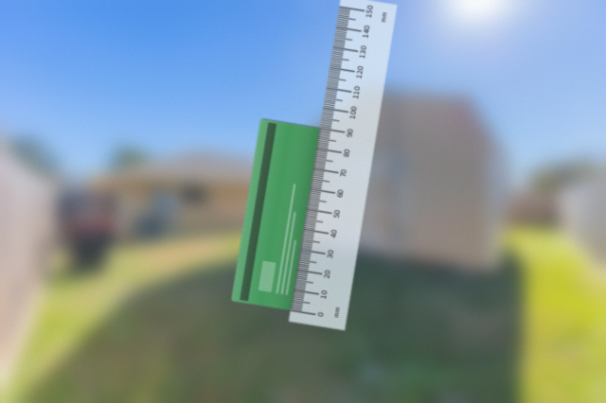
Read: 90,mm
